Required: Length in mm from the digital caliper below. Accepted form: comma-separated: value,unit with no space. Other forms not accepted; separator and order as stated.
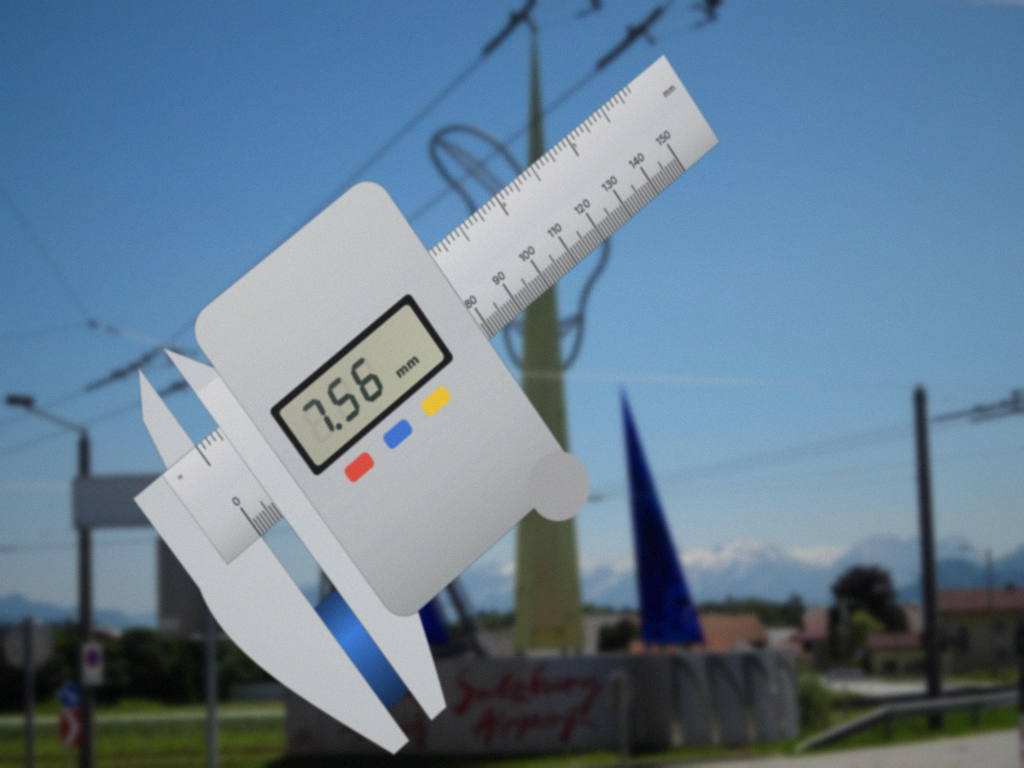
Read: 7.56,mm
